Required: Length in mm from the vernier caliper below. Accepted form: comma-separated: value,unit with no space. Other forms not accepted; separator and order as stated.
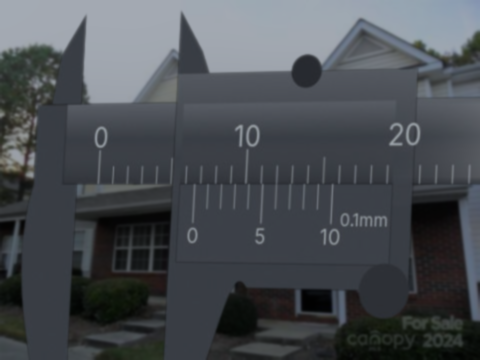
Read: 6.6,mm
